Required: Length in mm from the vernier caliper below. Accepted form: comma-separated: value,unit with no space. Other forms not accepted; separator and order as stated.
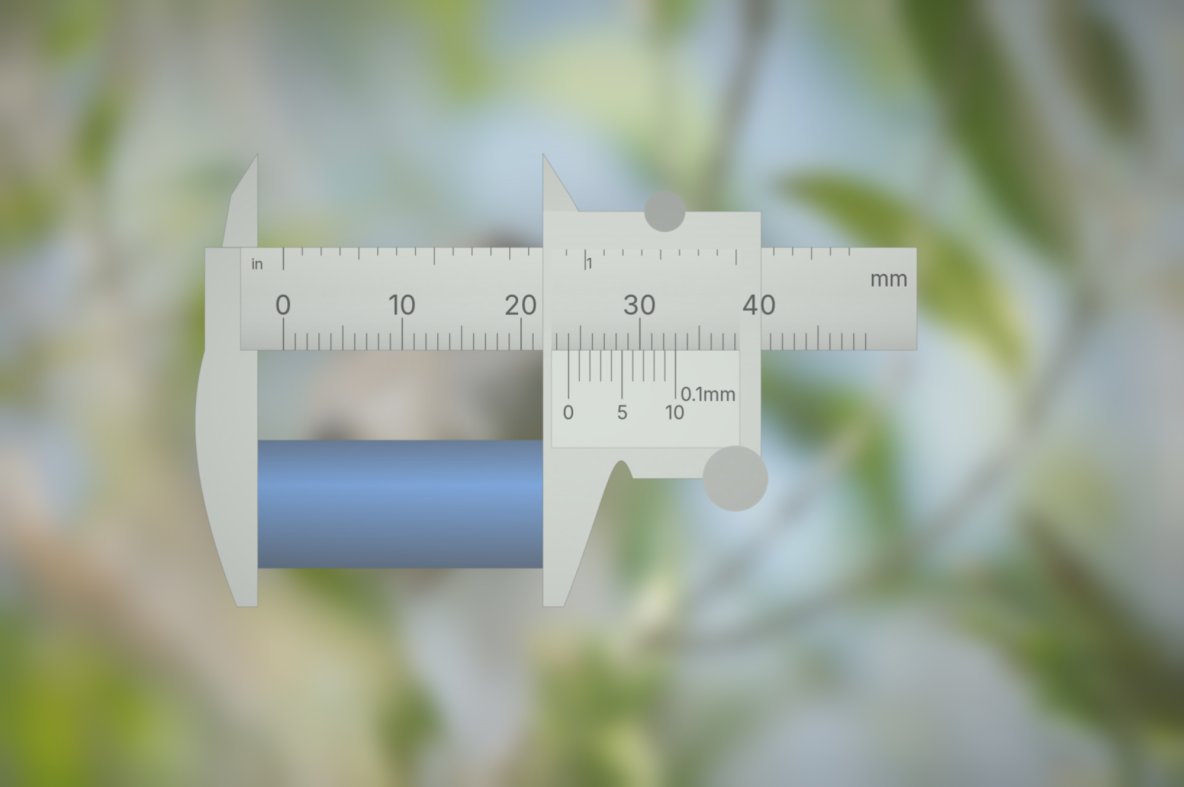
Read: 24.0,mm
